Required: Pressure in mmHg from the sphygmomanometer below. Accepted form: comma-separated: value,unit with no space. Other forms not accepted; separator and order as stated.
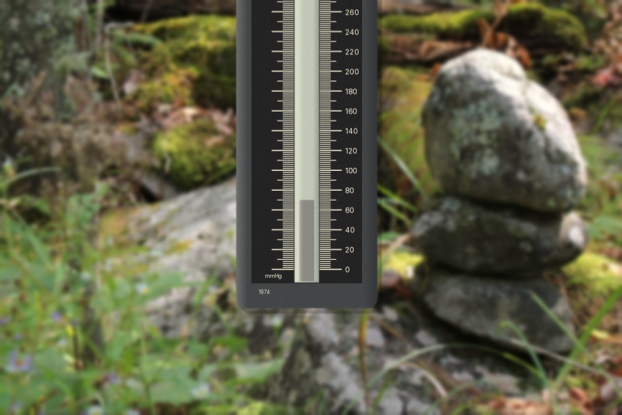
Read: 70,mmHg
